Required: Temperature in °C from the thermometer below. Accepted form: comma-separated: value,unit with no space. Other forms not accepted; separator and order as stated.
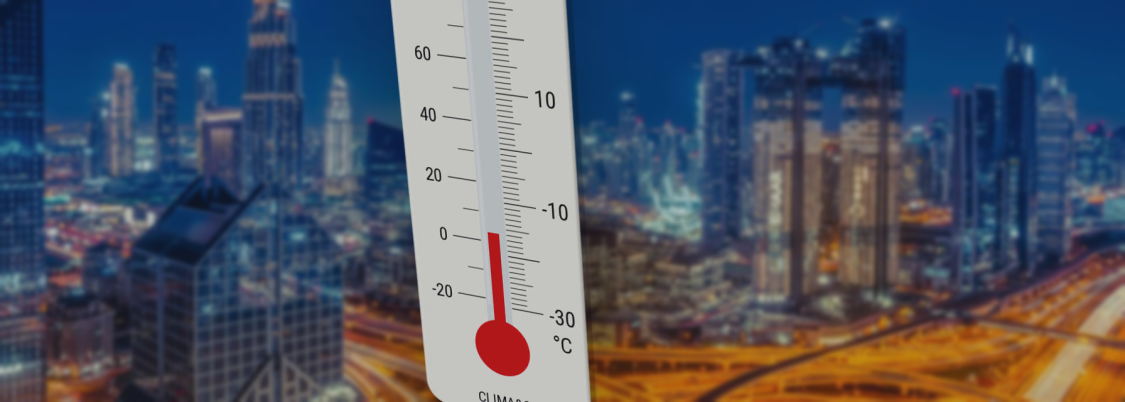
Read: -16,°C
